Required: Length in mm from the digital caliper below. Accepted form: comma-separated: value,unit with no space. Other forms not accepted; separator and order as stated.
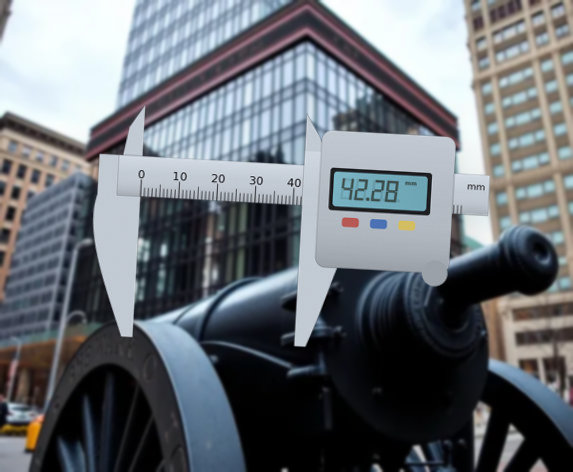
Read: 42.28,mm
